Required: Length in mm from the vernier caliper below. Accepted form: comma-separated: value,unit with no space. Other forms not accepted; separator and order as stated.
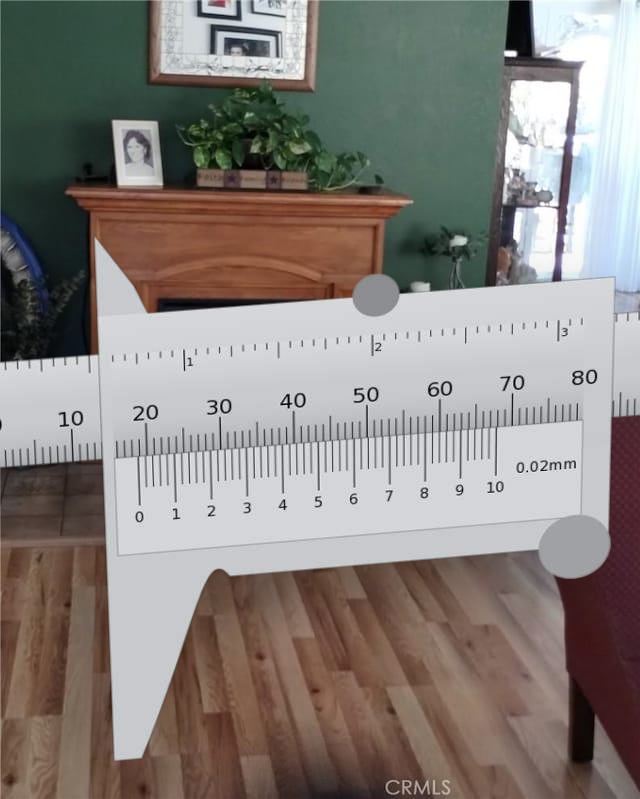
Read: 18.8,mm
